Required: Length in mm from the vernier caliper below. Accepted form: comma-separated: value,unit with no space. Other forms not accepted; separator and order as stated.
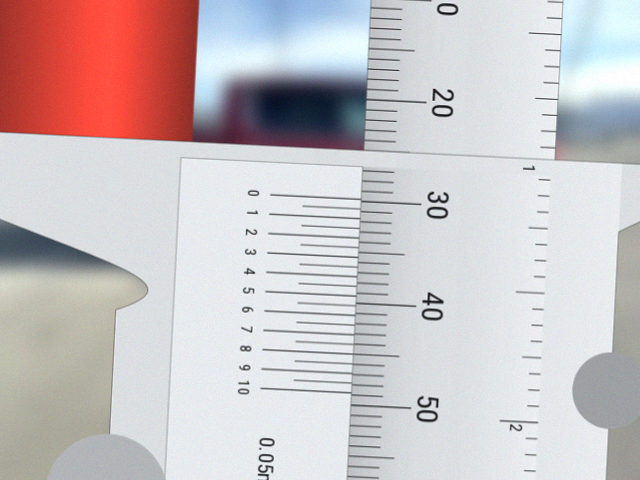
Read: 29.8,mm
